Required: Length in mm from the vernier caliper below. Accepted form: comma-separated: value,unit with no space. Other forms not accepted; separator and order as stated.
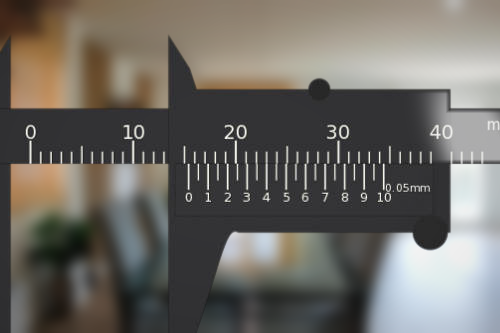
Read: 15.4,mm
